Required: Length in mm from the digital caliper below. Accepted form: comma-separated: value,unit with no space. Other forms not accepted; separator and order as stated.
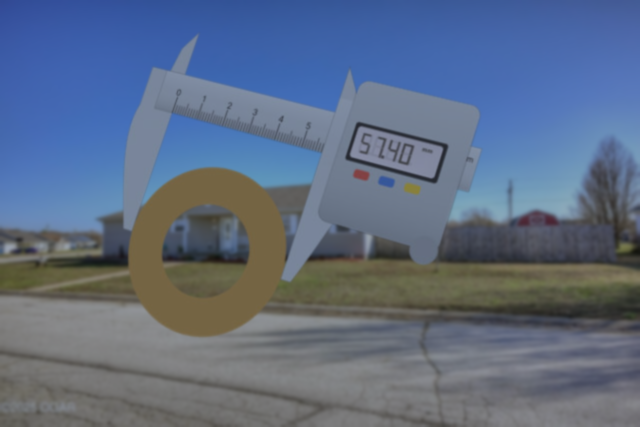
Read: 57.40,mm
